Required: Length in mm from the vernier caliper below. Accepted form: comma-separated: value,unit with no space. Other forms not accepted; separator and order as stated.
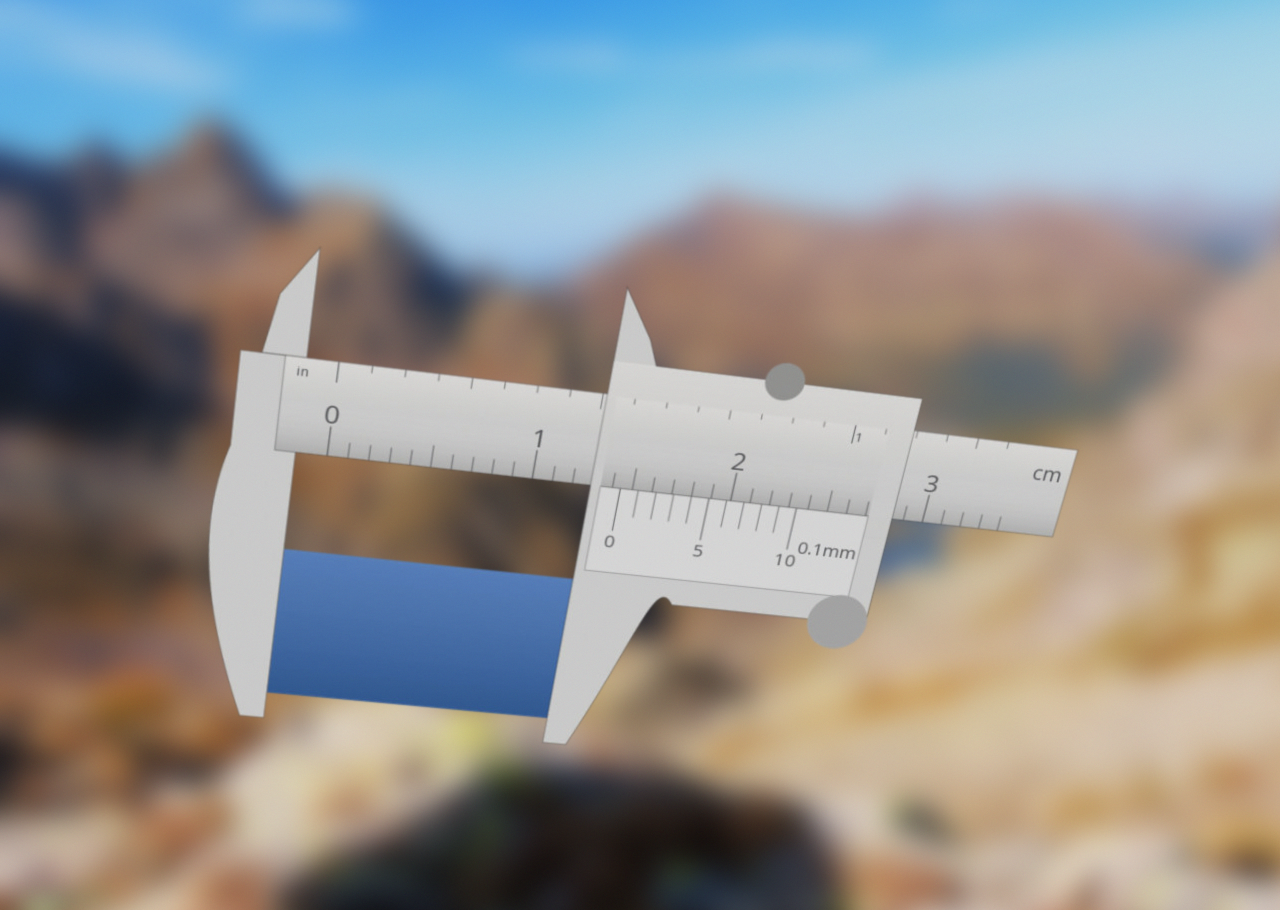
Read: 14.4,mm
